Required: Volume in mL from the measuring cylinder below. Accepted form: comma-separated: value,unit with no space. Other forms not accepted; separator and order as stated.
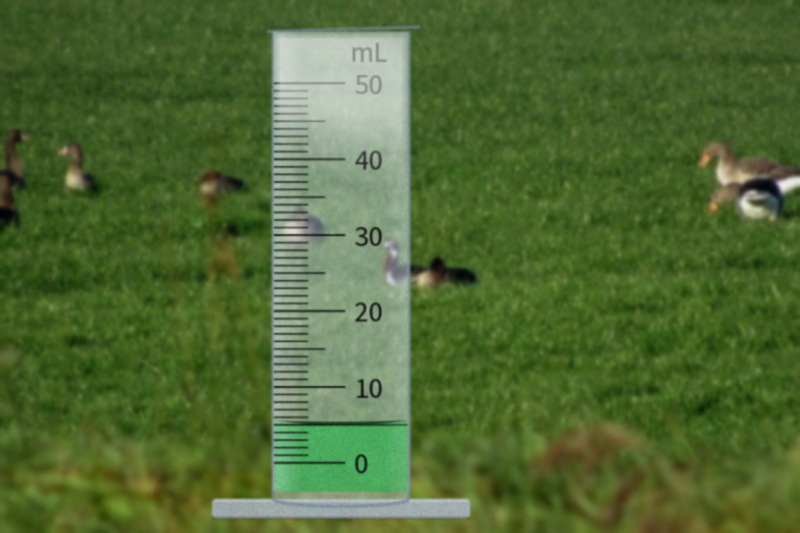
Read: 5,mL
